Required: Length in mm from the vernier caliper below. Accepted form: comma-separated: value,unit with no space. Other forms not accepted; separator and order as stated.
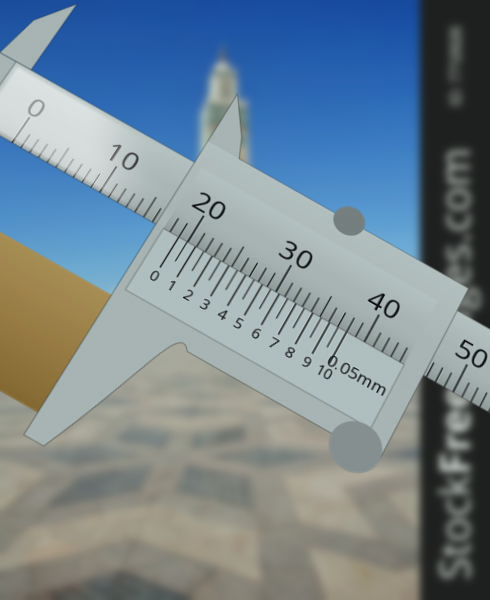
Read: 19.0,mm
